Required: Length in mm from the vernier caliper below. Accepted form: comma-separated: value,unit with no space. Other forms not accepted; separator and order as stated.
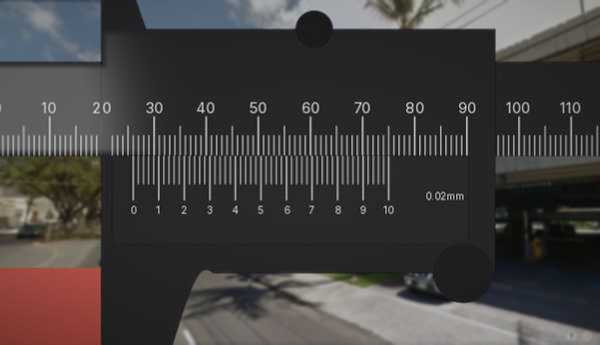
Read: 26.0,mm
